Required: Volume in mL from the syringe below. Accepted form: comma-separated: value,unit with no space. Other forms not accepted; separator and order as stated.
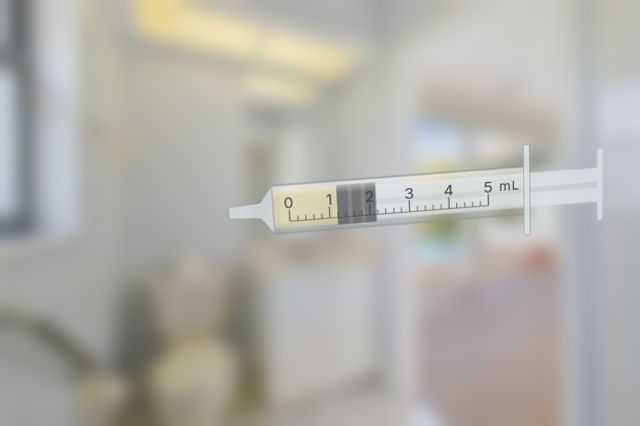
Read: 1.2,mL
